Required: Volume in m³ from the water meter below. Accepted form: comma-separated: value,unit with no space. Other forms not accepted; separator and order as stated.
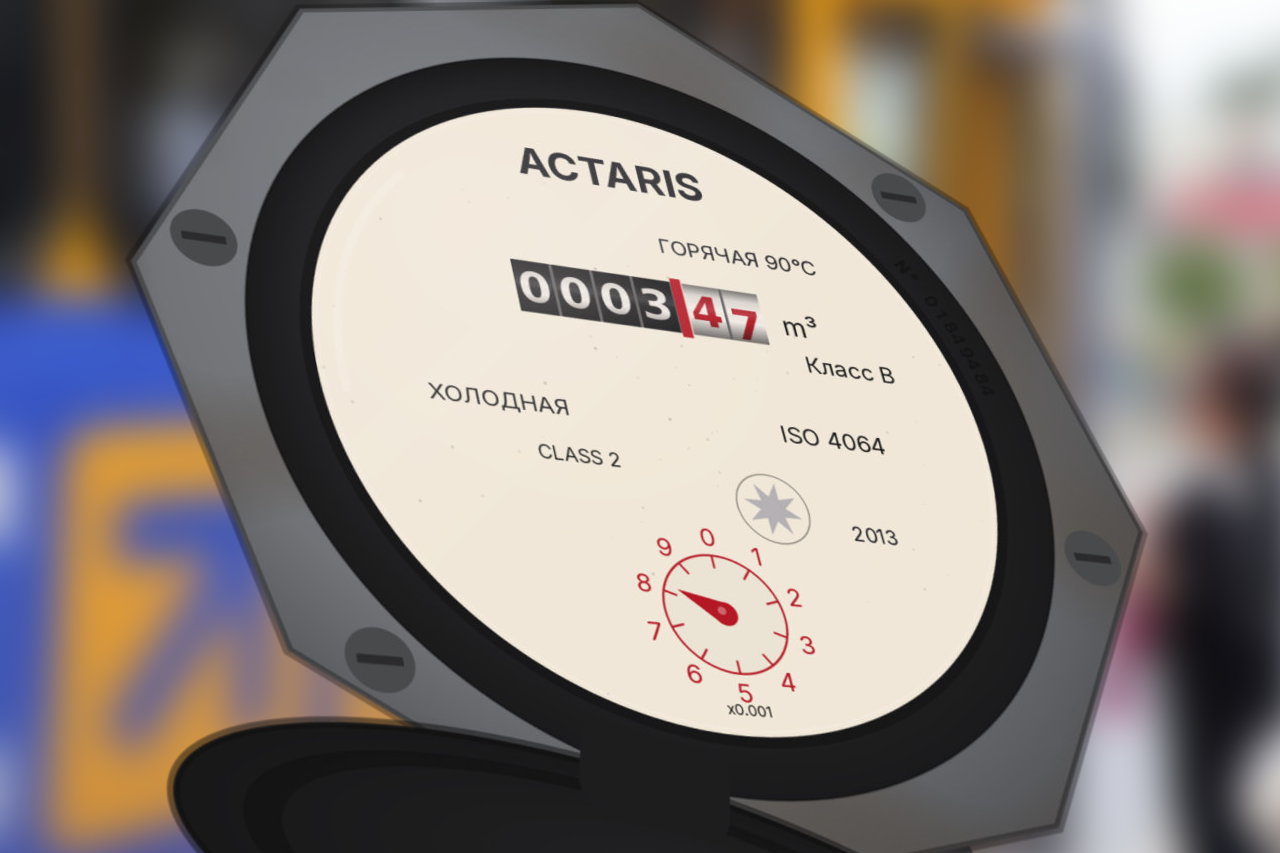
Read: 3.468,m³
